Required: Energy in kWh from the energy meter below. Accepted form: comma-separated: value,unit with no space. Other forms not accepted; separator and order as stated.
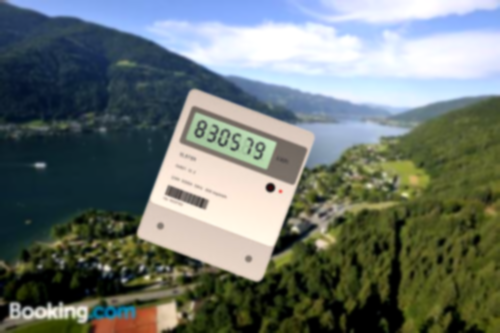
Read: 830579,kWh
